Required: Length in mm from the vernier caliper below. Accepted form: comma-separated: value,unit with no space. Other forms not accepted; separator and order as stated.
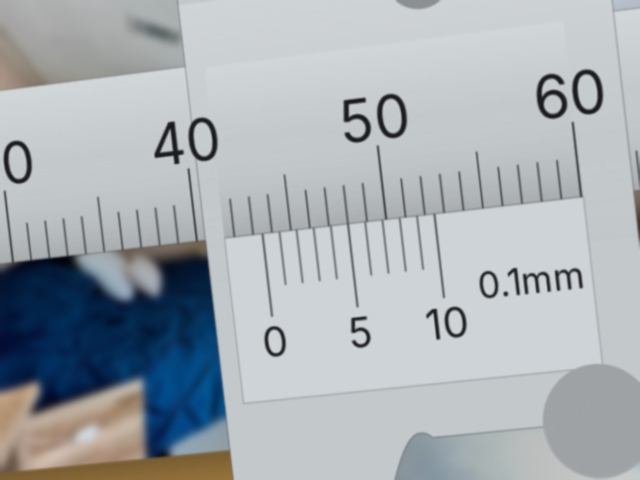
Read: 43.5,mm
